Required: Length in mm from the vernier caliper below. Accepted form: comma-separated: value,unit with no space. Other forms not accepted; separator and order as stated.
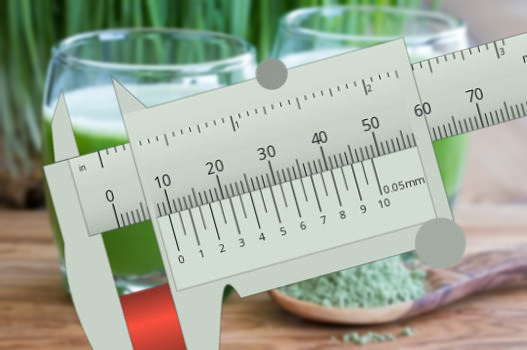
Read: 9.5,mm
